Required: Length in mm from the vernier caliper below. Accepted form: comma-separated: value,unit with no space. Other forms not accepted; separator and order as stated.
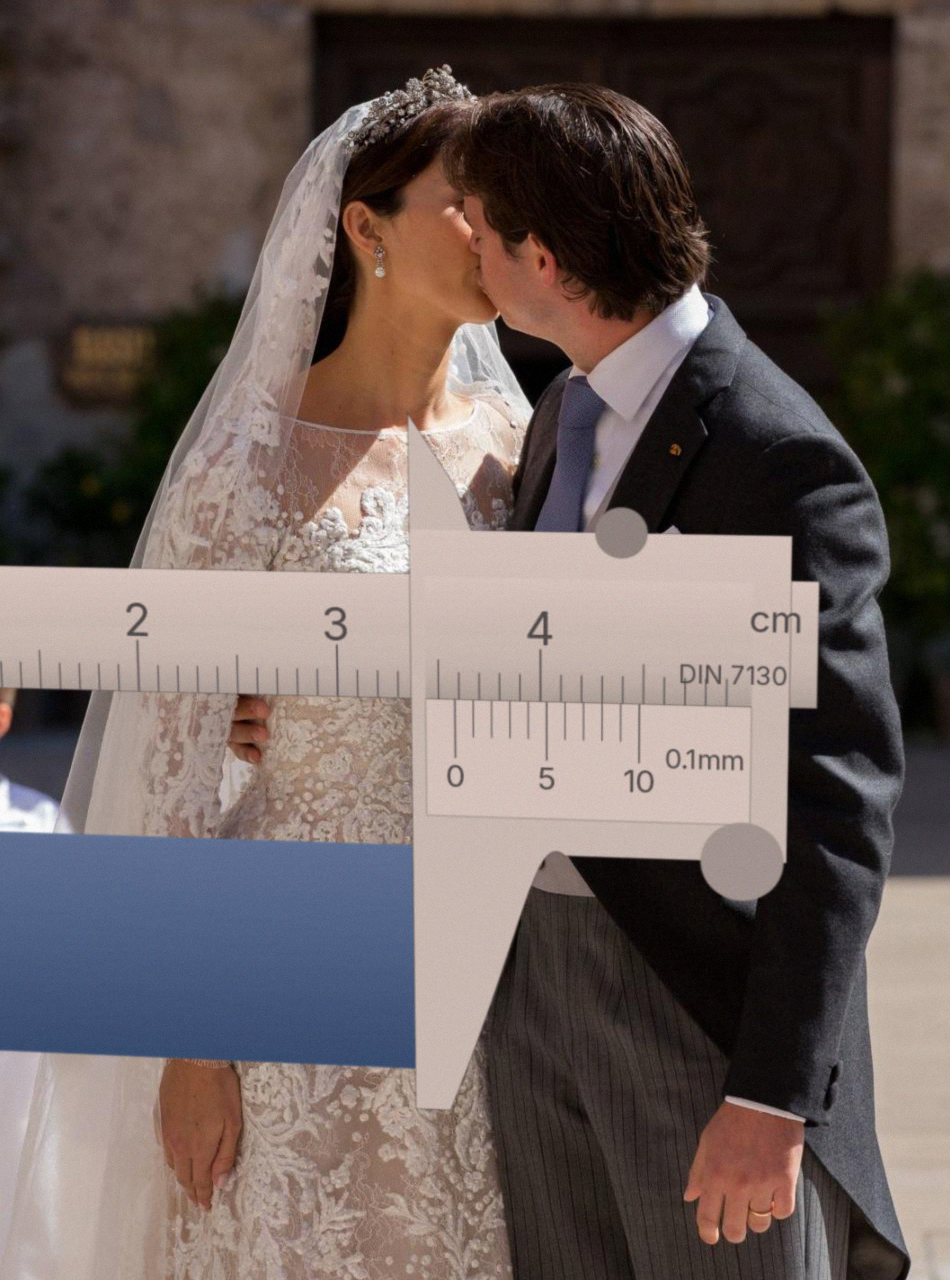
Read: 35.8,mm
